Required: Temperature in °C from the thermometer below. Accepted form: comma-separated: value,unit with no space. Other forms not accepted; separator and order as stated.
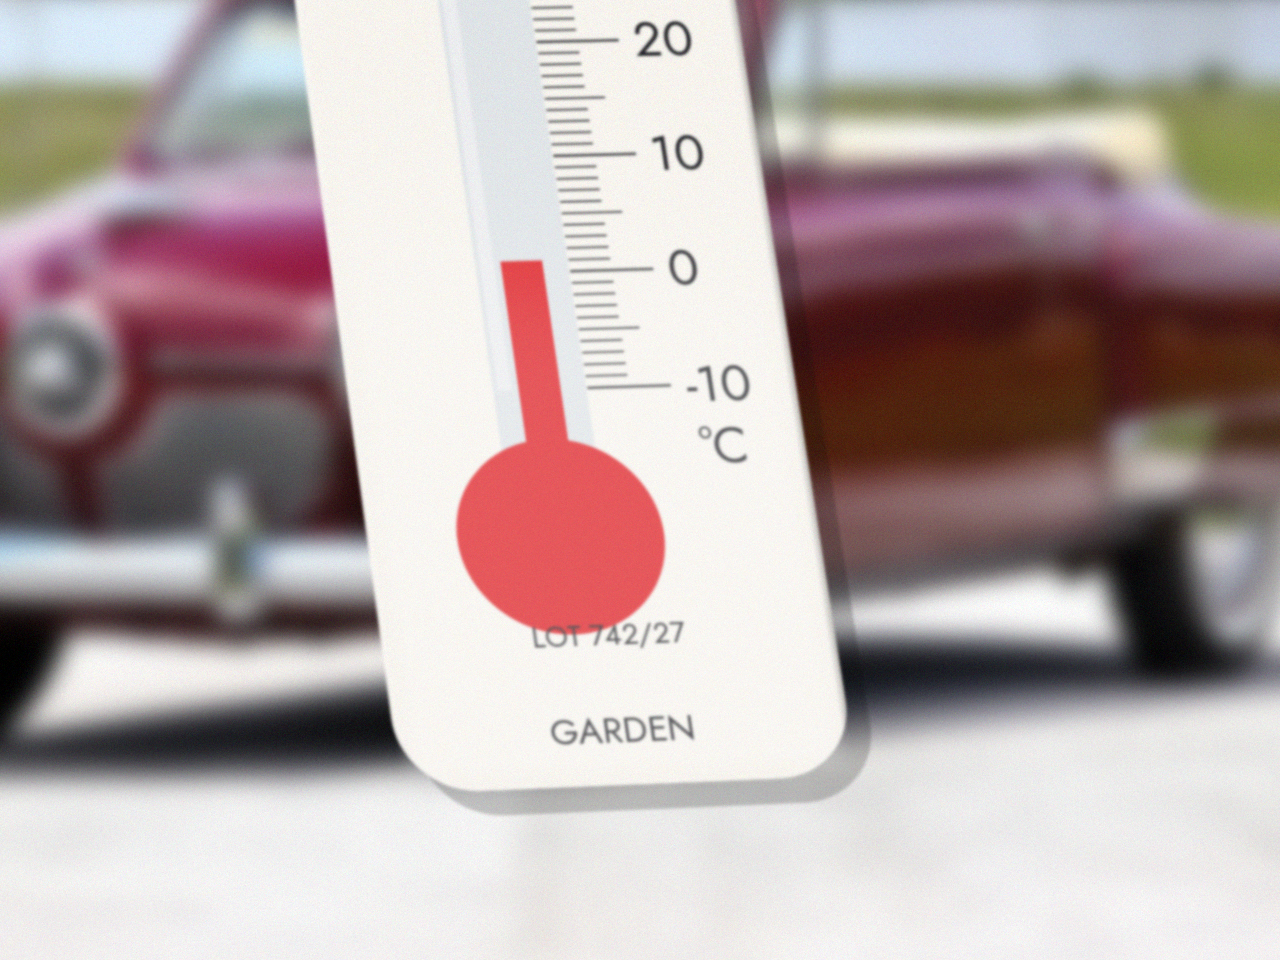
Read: 1,°C
